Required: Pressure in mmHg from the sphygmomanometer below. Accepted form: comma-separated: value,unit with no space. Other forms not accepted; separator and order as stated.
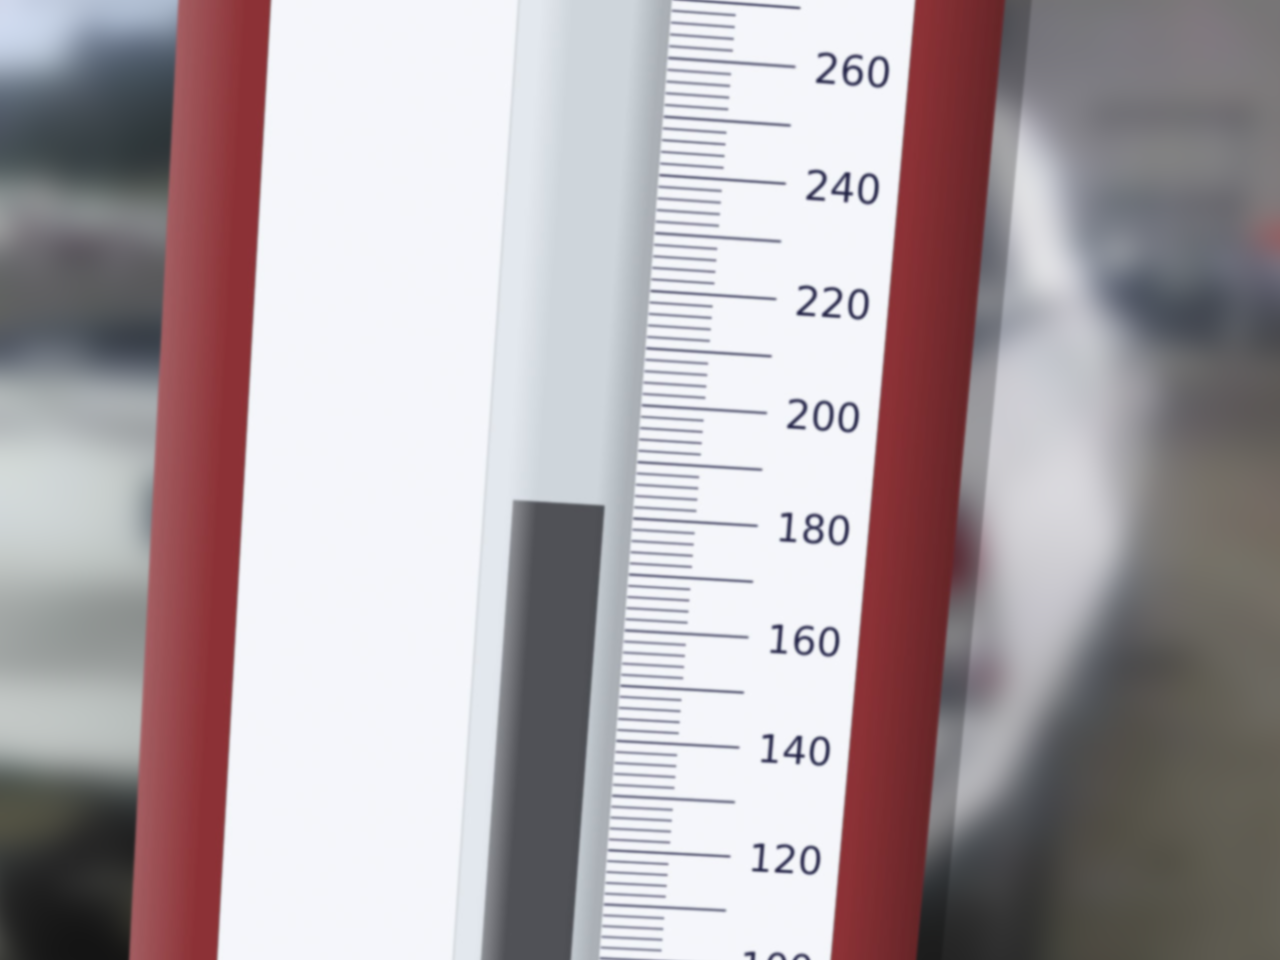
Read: 182,mmHg
